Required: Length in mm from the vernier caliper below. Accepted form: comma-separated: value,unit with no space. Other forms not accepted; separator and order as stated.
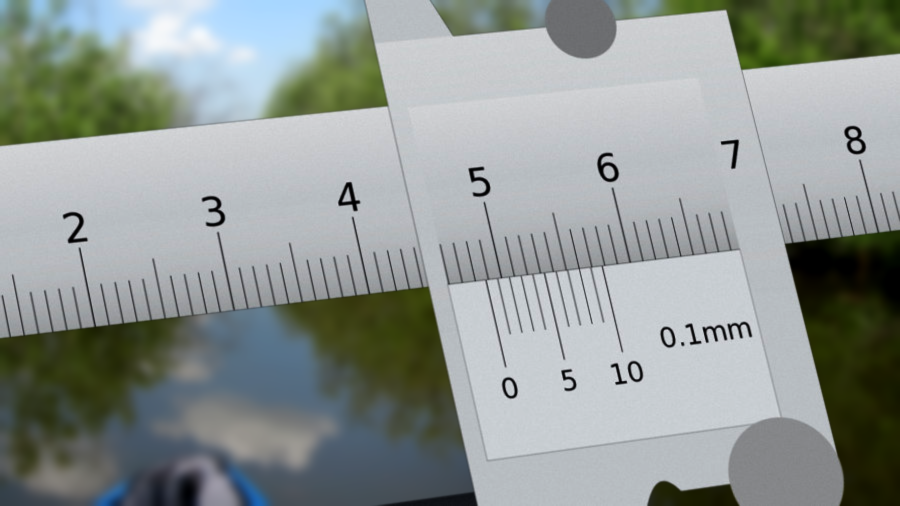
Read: 48.8,mm
